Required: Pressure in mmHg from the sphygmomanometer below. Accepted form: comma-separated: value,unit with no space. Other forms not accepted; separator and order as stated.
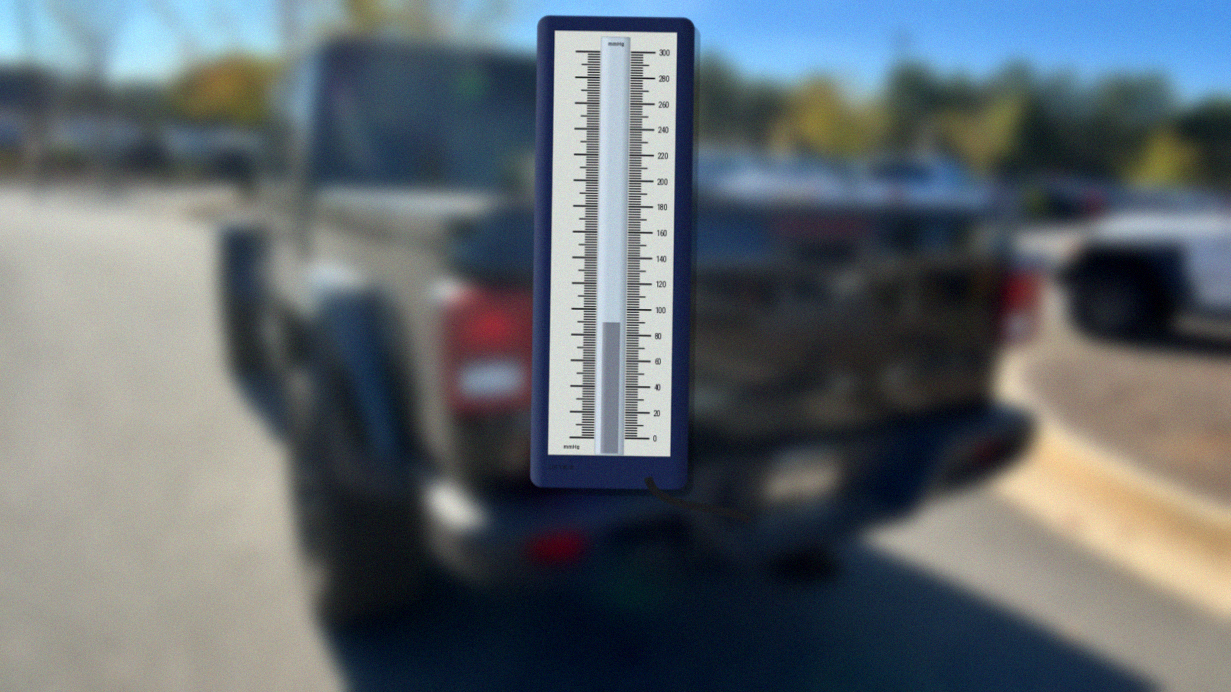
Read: 90,mmHg
